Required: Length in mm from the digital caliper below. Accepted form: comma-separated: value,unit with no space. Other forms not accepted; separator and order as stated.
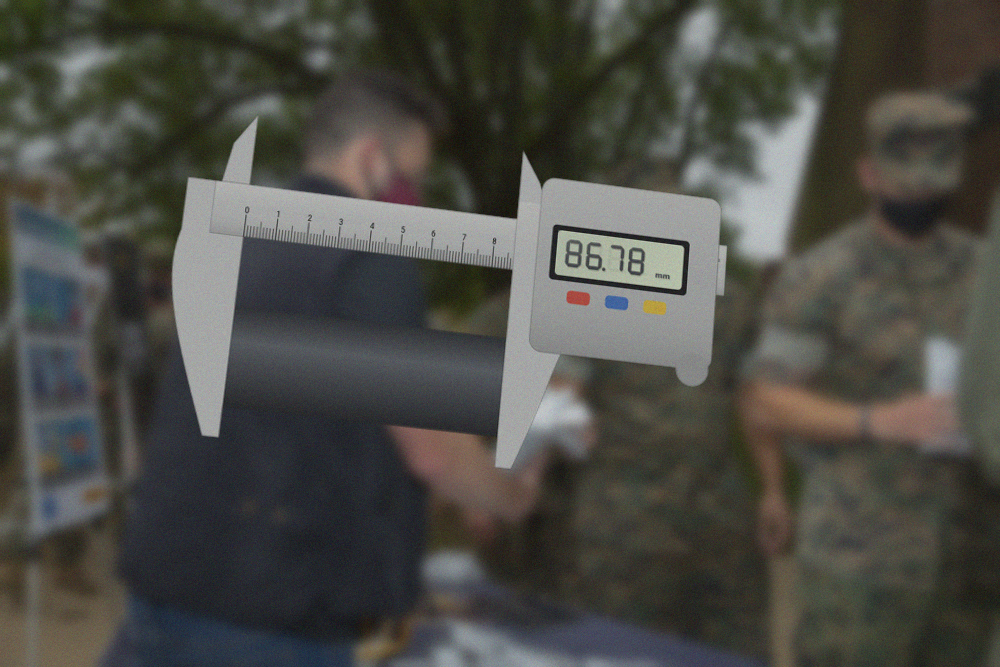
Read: 86.78,mm
